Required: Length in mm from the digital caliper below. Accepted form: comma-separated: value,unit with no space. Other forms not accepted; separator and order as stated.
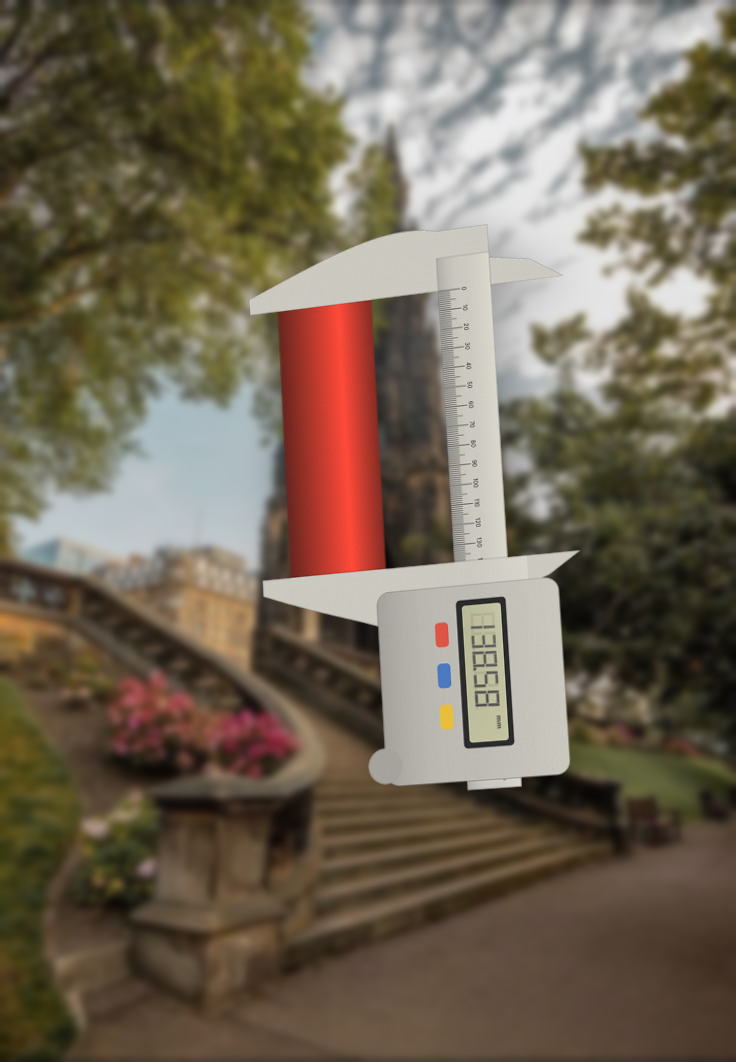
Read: 138.58,mm
